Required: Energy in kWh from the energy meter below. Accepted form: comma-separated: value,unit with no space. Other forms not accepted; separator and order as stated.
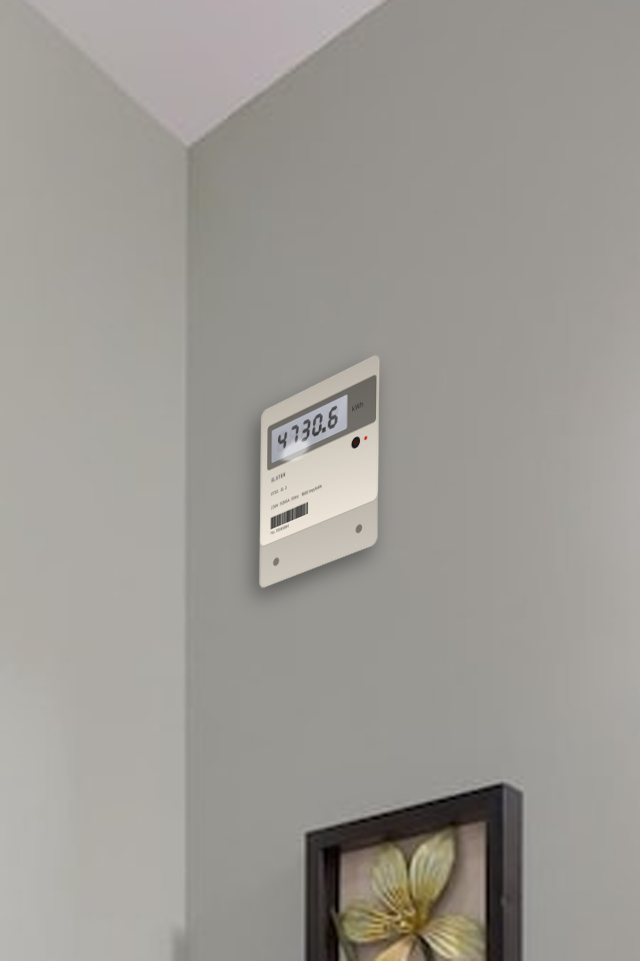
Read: 4730.6,kWh
